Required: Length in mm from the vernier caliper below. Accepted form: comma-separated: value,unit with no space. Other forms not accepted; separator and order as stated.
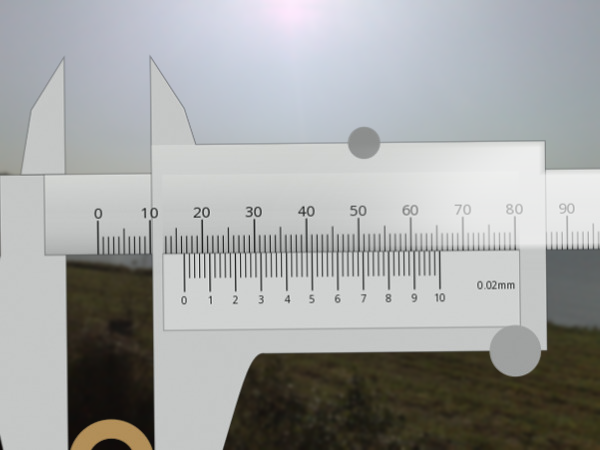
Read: 16.5,mm
